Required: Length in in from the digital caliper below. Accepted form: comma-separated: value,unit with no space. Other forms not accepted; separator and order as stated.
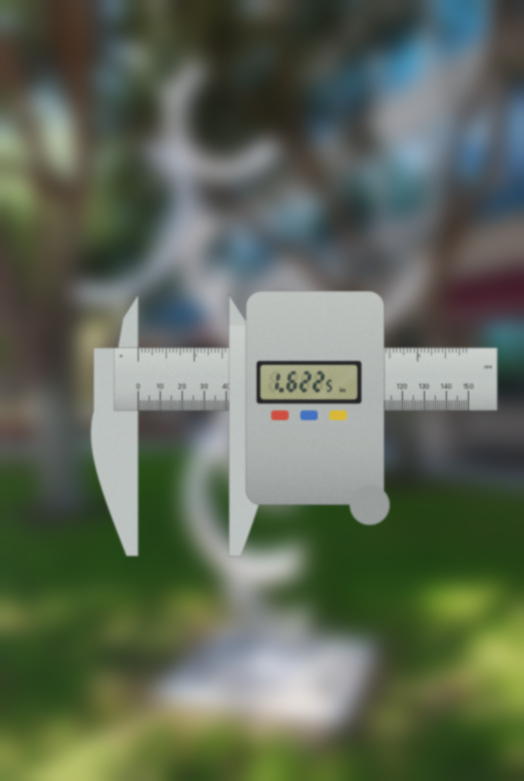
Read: 1.6225,in
